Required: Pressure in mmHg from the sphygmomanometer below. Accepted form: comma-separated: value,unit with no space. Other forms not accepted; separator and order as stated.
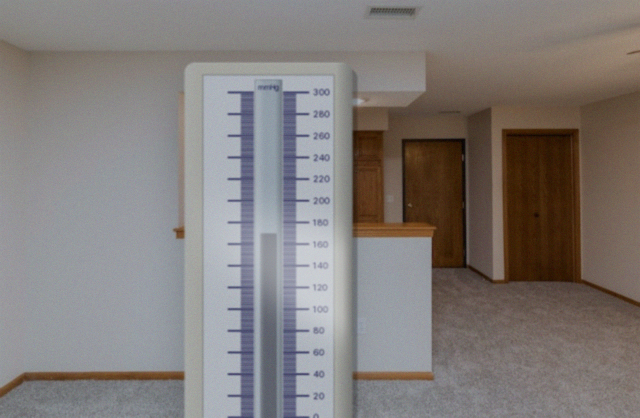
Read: 170,mmHg
